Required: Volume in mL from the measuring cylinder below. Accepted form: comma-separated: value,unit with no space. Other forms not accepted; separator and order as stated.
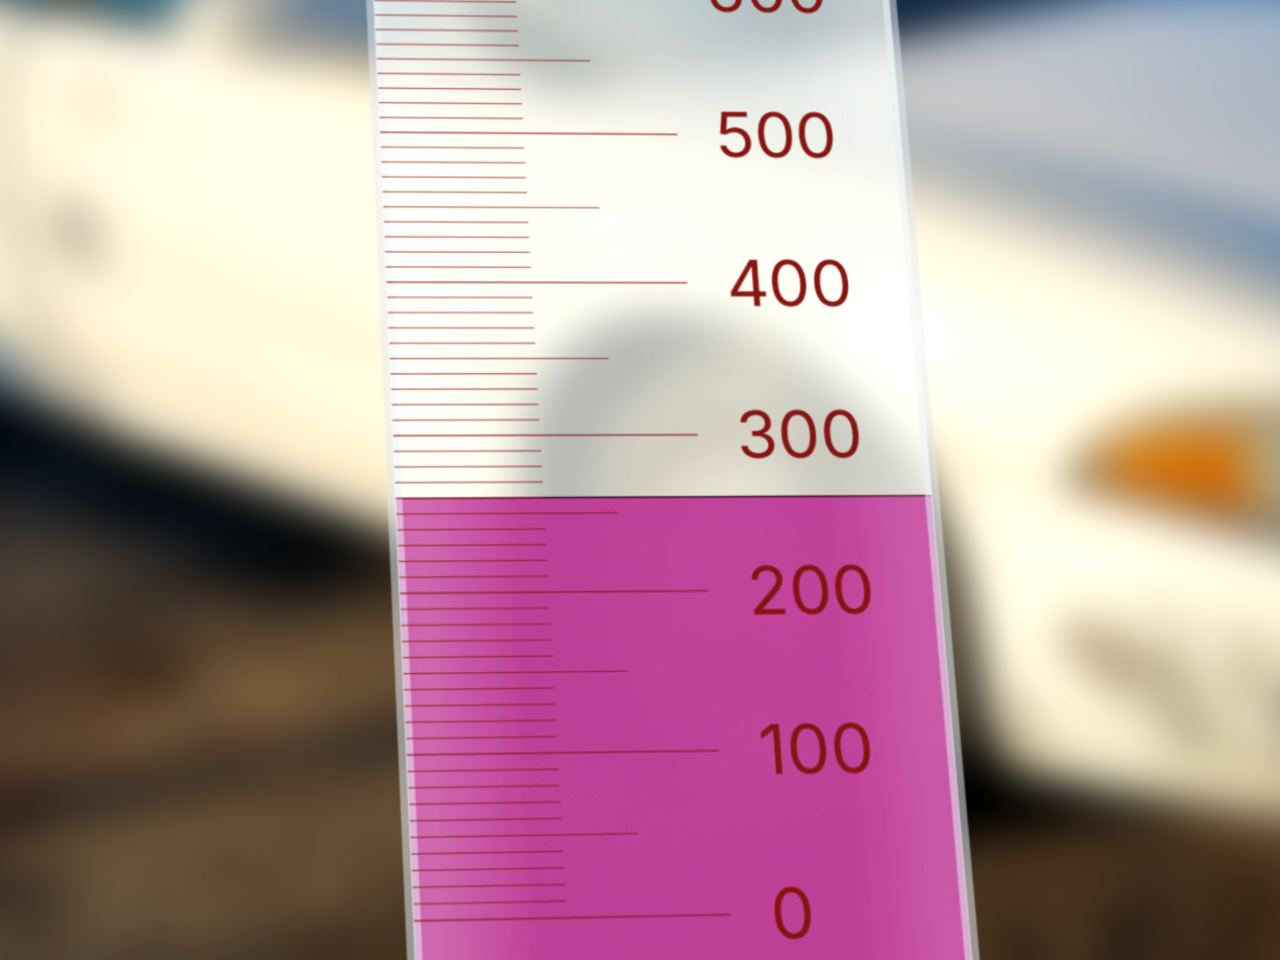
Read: 260,mL
